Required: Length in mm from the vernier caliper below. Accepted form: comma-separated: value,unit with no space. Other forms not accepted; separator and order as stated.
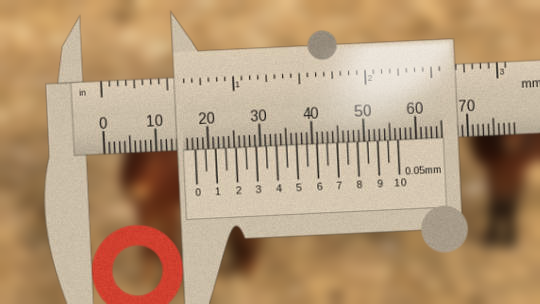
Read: 17.5,mm
